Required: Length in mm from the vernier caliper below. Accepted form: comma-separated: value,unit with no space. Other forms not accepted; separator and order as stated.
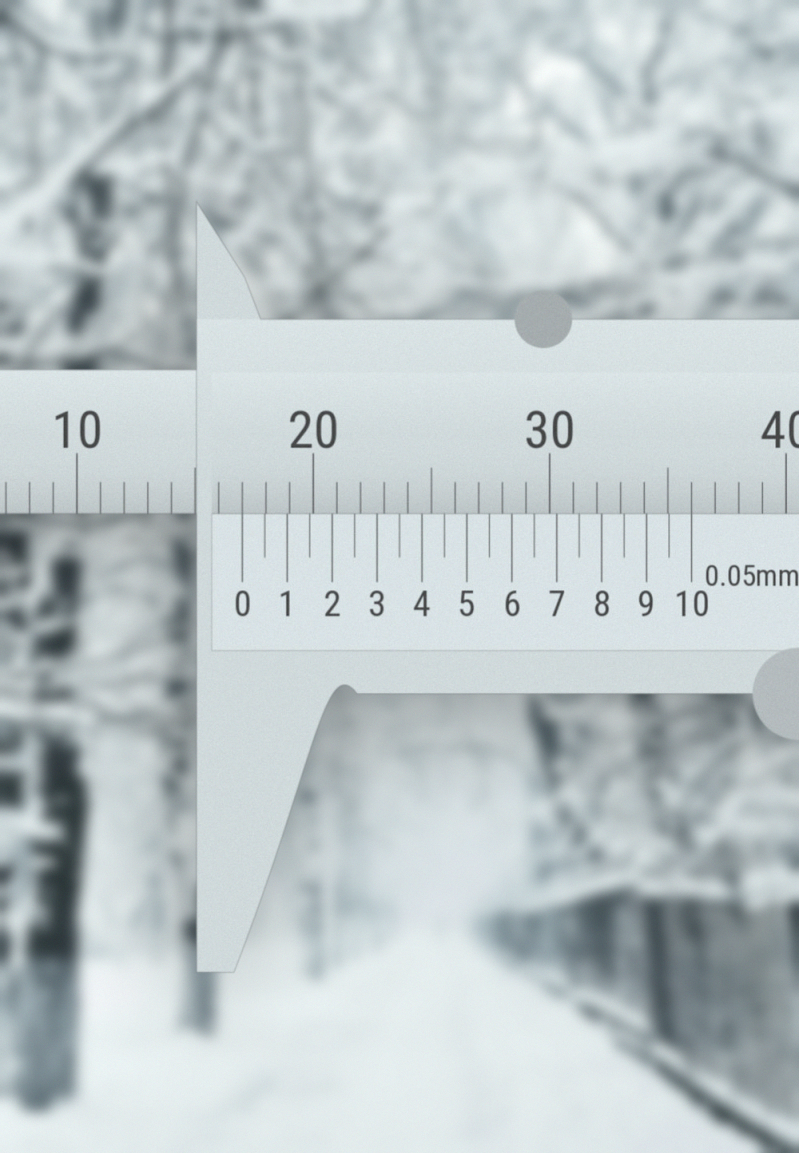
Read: 17.00,mm
